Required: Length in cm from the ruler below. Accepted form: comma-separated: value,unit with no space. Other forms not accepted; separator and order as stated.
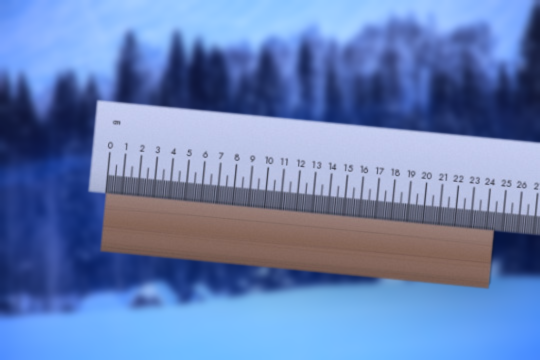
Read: 24.5,cm
